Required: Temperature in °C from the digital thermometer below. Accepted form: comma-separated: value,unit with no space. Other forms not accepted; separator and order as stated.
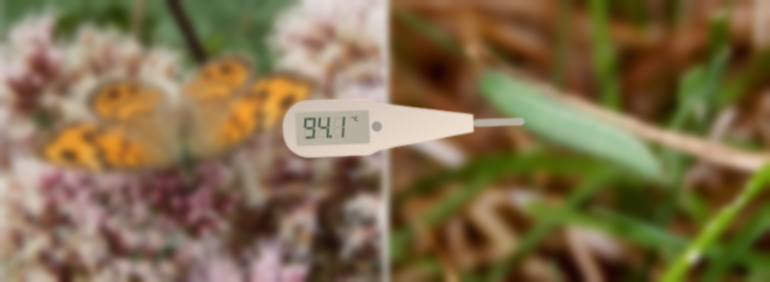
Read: 94.1,°C
